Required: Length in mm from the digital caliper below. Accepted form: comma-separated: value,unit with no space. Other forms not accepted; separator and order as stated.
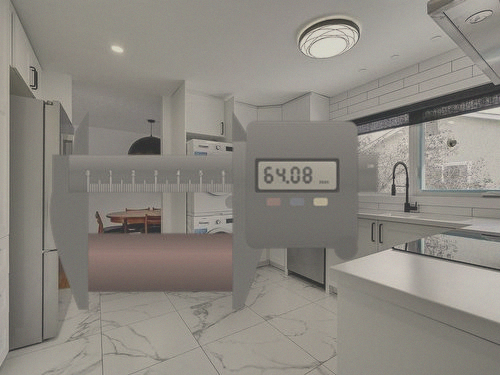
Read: 64.08,mm
